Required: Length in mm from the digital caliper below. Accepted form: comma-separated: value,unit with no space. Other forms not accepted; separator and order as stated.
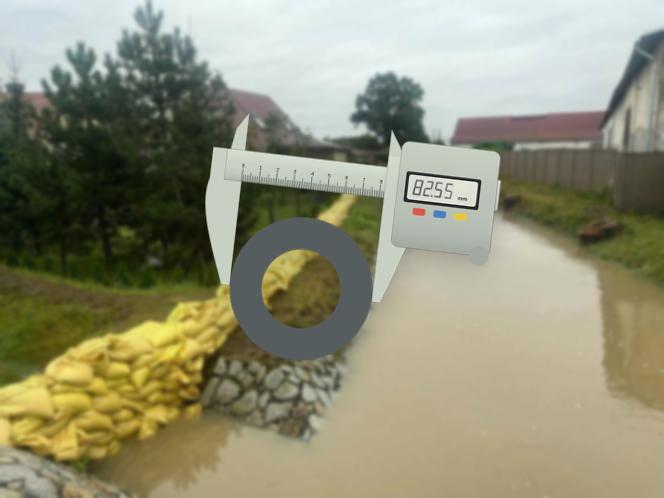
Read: 82.55,mm
